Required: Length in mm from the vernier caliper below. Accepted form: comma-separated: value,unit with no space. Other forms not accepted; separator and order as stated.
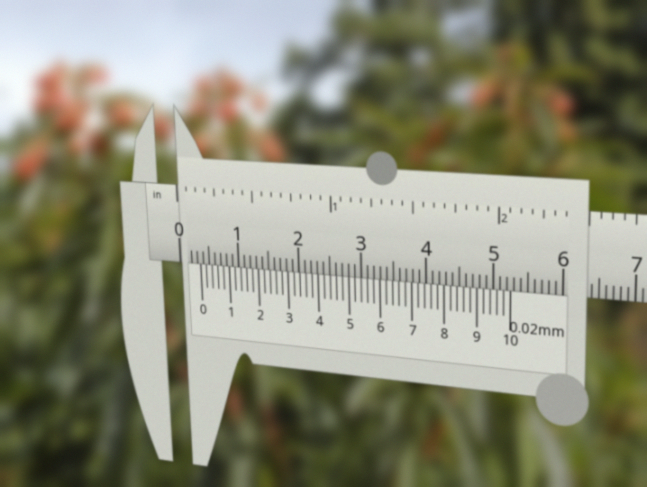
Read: 3.5,mm
